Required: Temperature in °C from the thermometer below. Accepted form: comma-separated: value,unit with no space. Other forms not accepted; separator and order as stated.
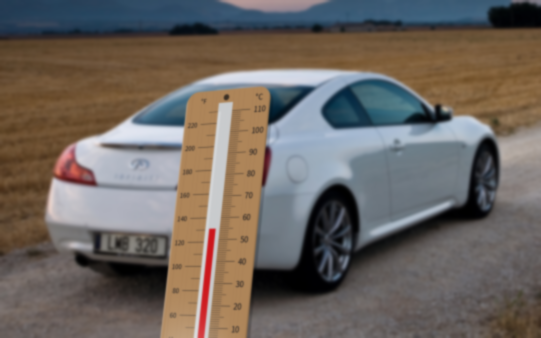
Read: 55,°C
